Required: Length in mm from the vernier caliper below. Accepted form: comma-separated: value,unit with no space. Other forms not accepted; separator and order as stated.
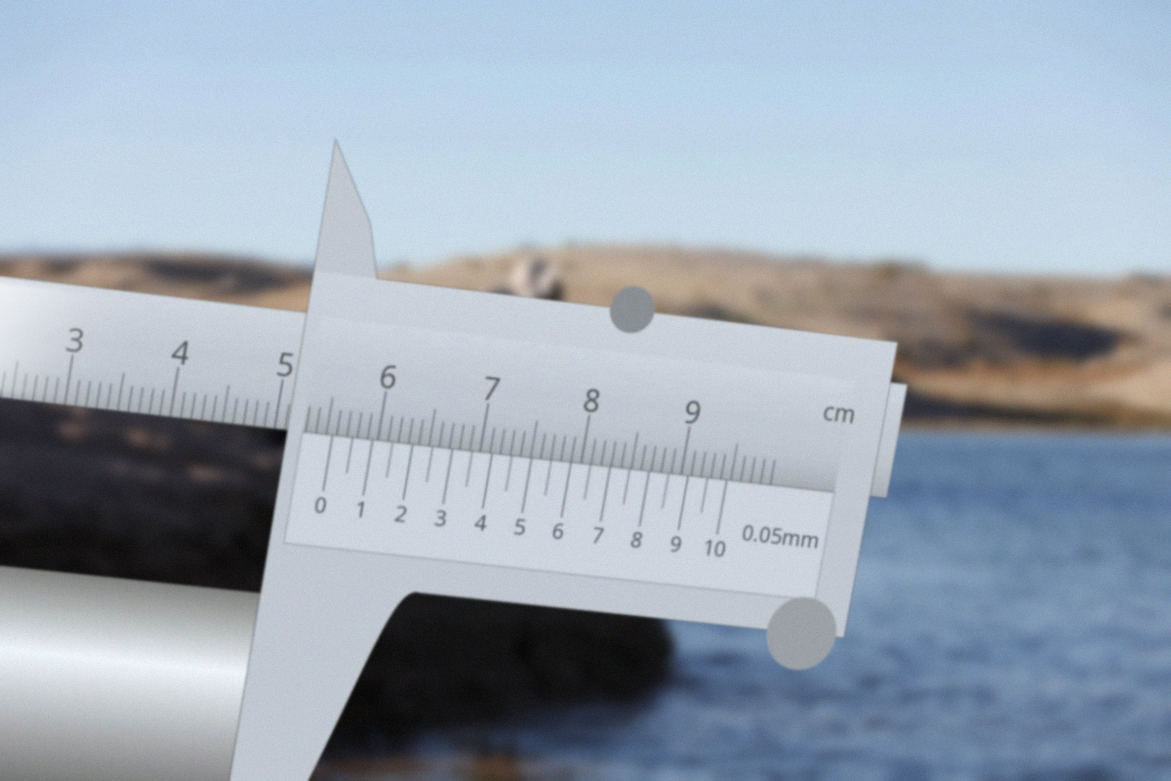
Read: 55.6,mm
